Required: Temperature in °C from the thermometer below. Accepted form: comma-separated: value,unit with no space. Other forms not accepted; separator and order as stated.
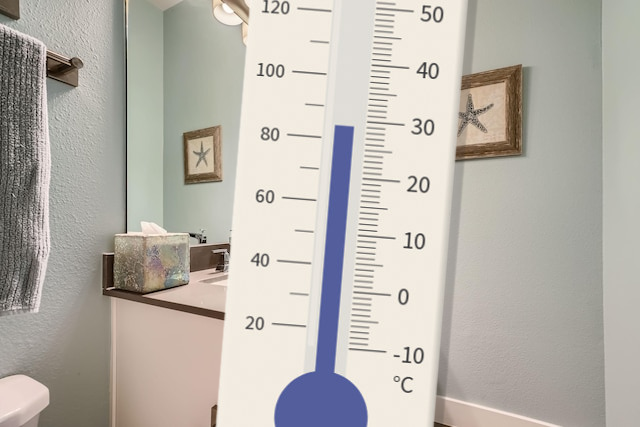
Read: 29,°C
